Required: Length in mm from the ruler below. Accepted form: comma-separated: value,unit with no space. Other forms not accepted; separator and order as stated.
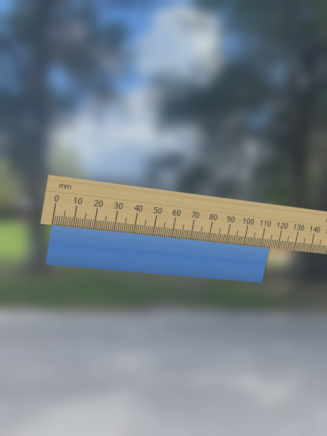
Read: 115,mm
